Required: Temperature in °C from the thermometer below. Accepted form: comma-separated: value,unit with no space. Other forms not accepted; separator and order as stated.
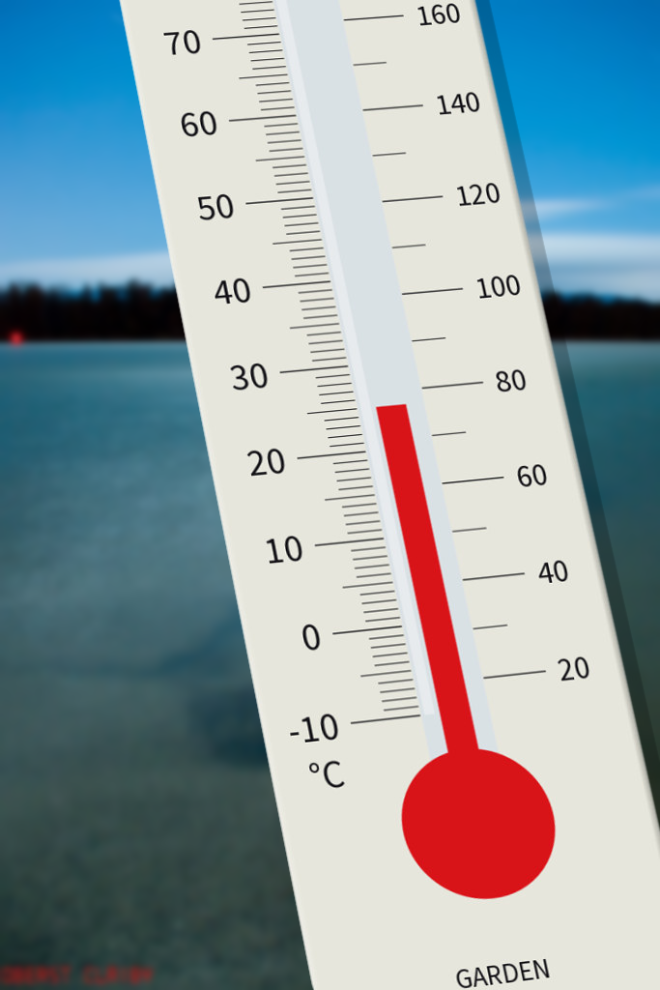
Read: 25,°C
